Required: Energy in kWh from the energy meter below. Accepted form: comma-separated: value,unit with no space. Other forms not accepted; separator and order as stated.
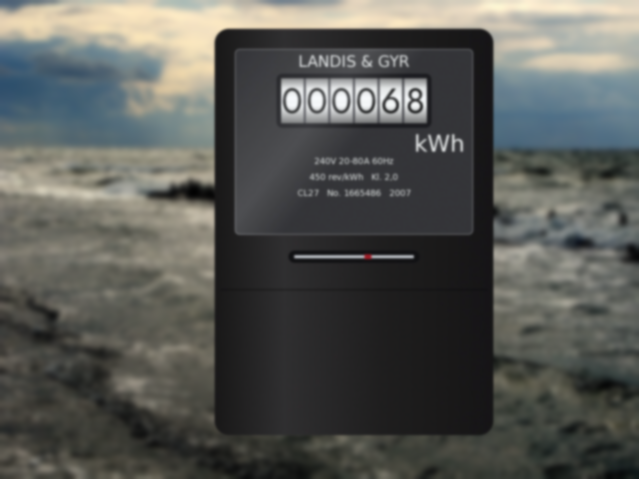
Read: 68,kWh
